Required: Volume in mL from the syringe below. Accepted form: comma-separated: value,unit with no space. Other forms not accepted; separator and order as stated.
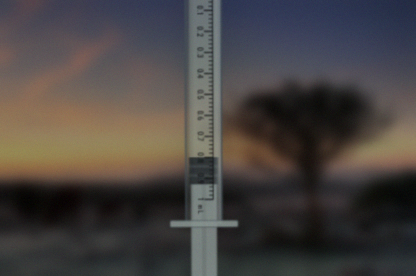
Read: 0.8,mL
